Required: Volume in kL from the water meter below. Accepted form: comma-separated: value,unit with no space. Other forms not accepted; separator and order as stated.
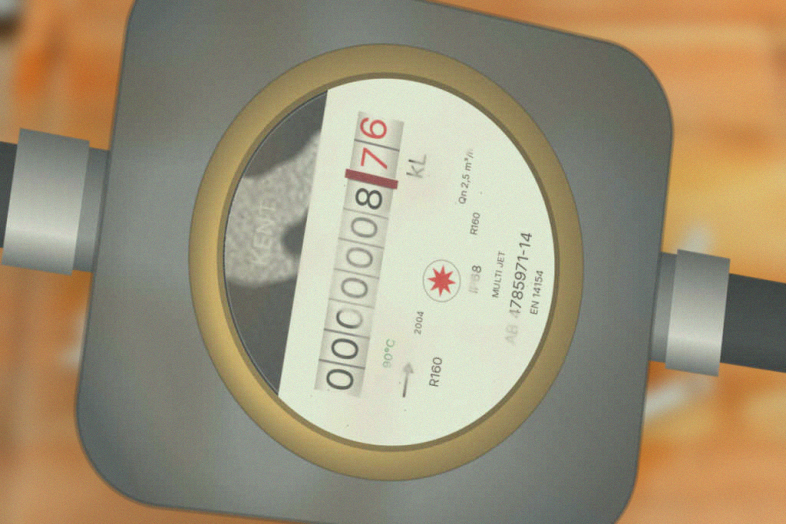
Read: 8.76,kL
